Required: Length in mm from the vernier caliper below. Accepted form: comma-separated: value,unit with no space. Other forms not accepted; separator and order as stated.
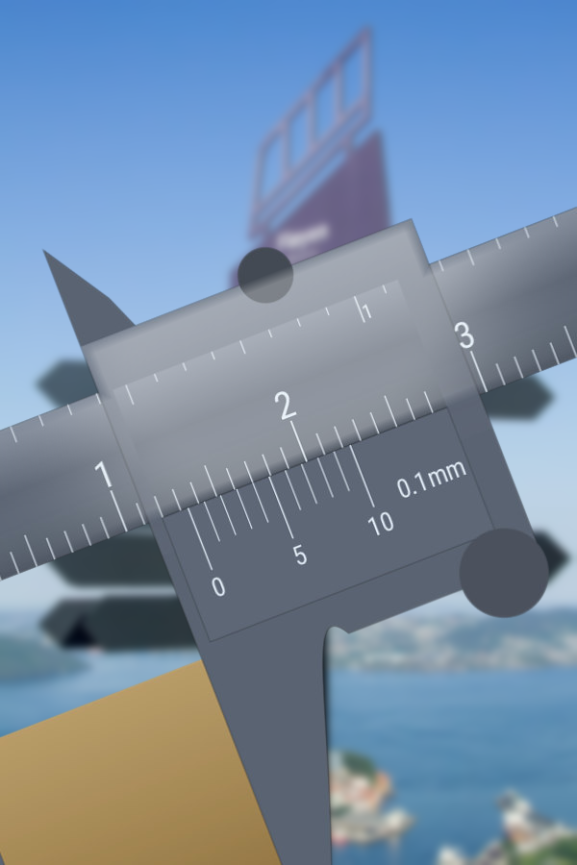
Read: 13.4,mm
